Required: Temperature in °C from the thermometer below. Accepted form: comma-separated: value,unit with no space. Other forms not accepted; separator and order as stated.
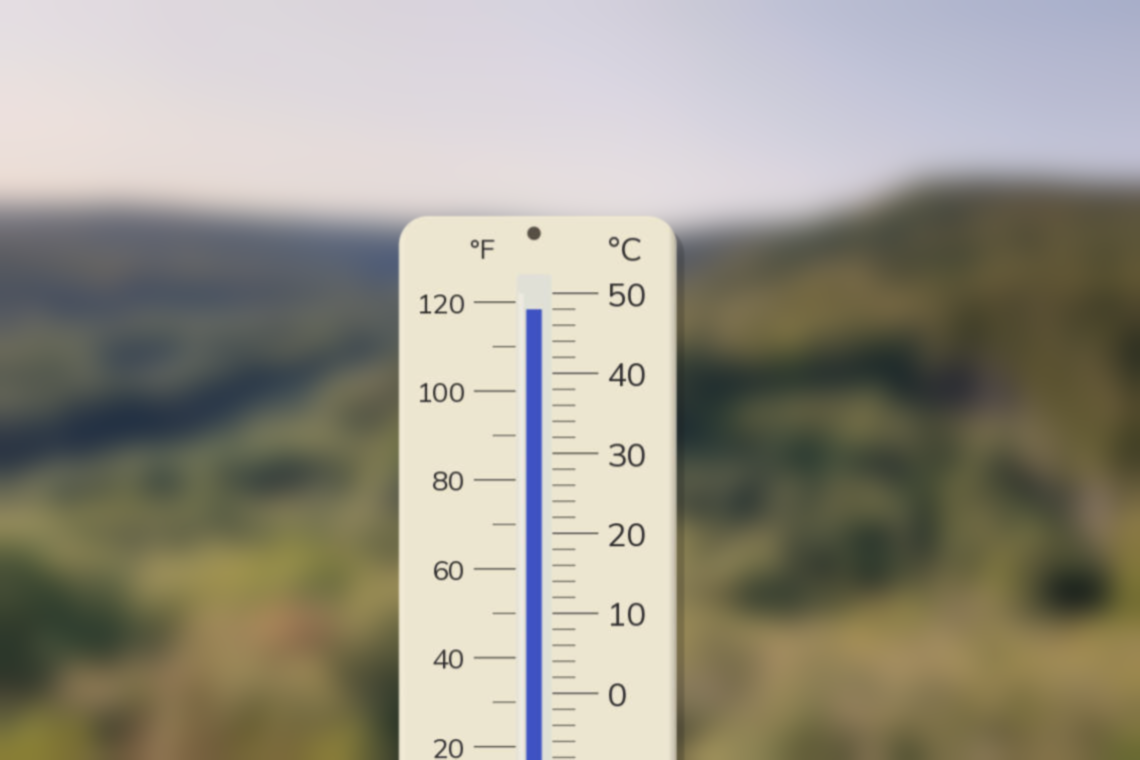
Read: 48,°C
